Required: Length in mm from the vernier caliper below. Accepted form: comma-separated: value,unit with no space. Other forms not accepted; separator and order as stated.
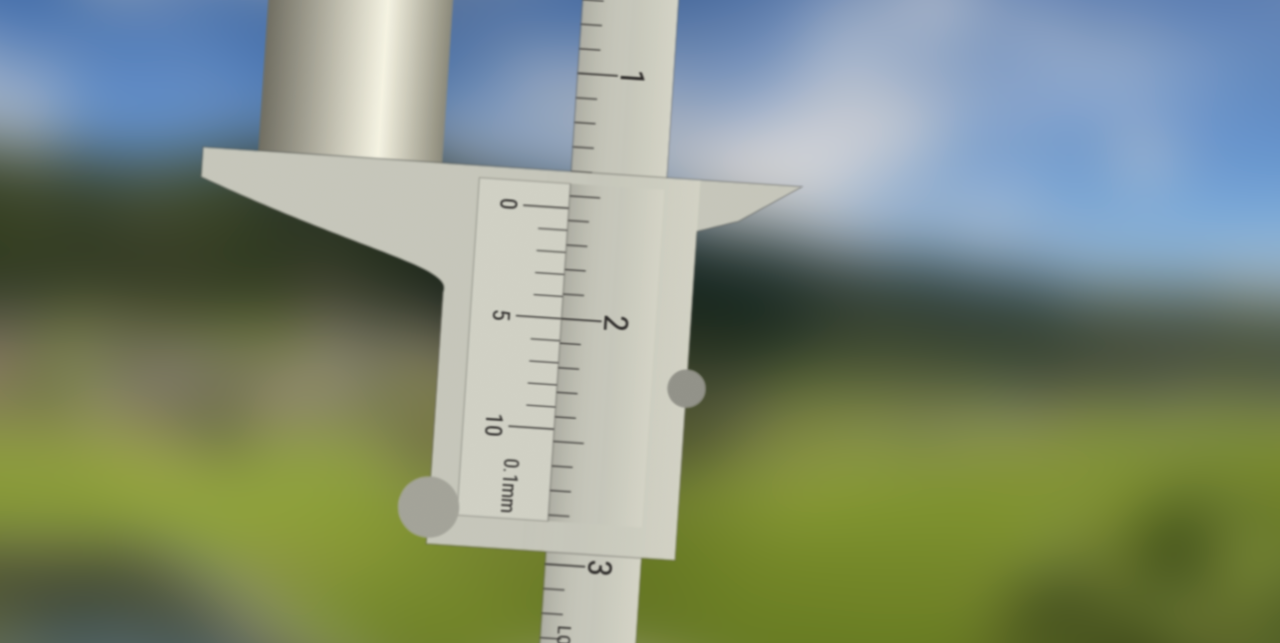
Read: 15.5,mm
